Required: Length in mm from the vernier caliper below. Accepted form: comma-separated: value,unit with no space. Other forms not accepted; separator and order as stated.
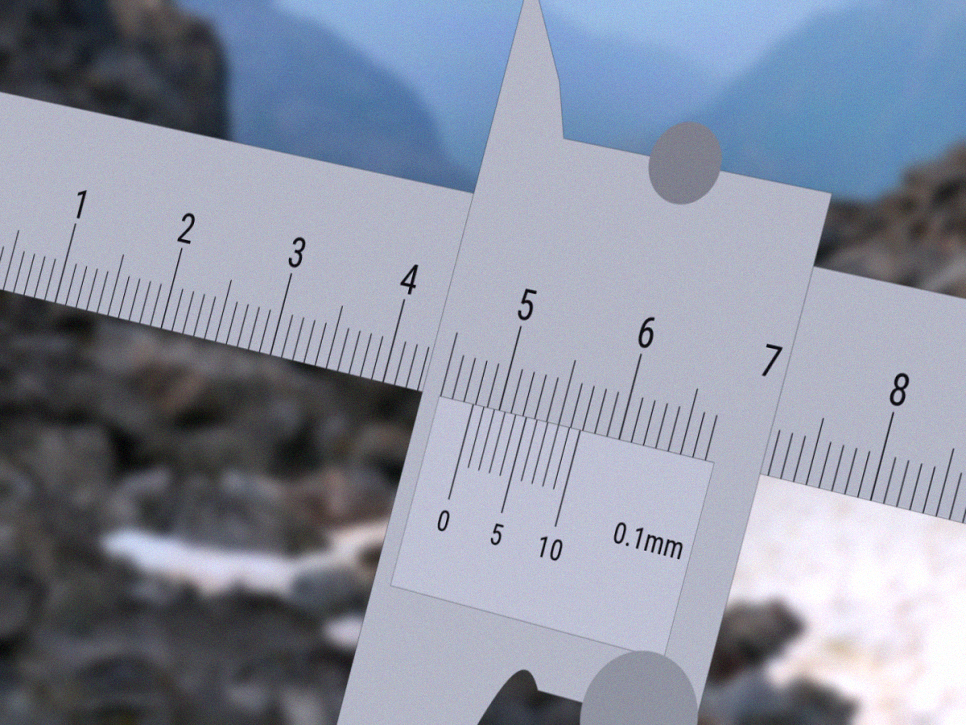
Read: 47.8,mm
